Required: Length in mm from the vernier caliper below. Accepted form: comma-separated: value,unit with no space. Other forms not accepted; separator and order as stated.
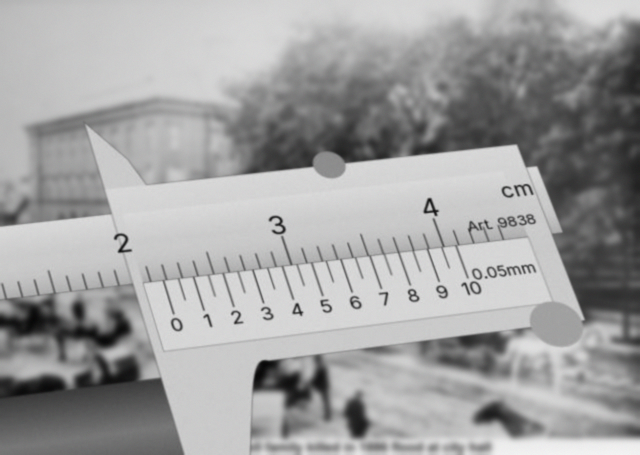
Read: 21.8,mm
